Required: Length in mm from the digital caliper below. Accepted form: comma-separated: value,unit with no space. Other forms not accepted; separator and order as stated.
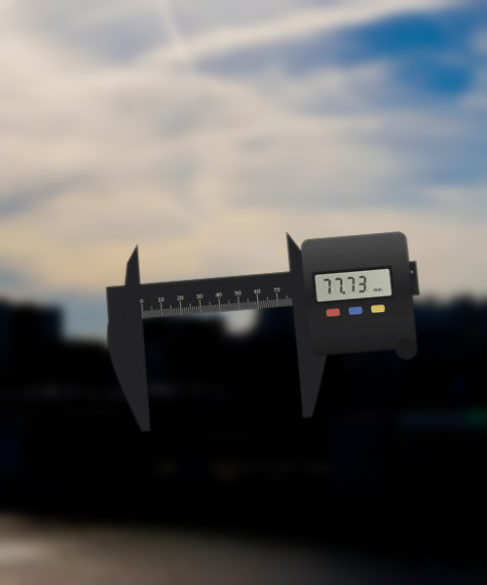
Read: 77.73,mm
